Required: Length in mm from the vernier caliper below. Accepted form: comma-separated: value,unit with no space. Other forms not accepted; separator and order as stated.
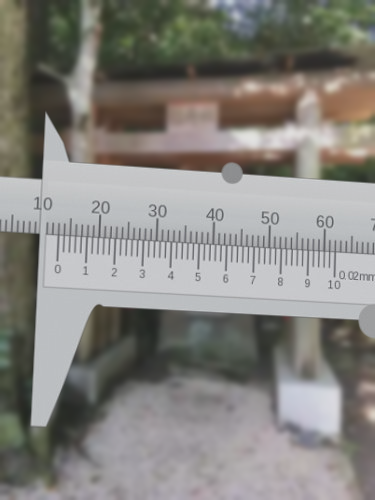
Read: 13.0,mm
